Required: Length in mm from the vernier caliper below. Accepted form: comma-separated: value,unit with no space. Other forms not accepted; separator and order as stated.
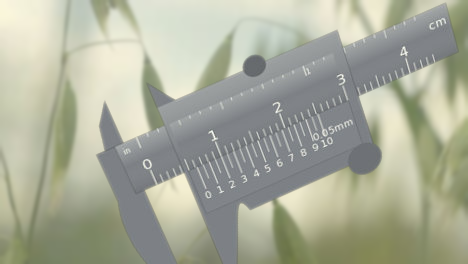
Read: 6.2,mm
